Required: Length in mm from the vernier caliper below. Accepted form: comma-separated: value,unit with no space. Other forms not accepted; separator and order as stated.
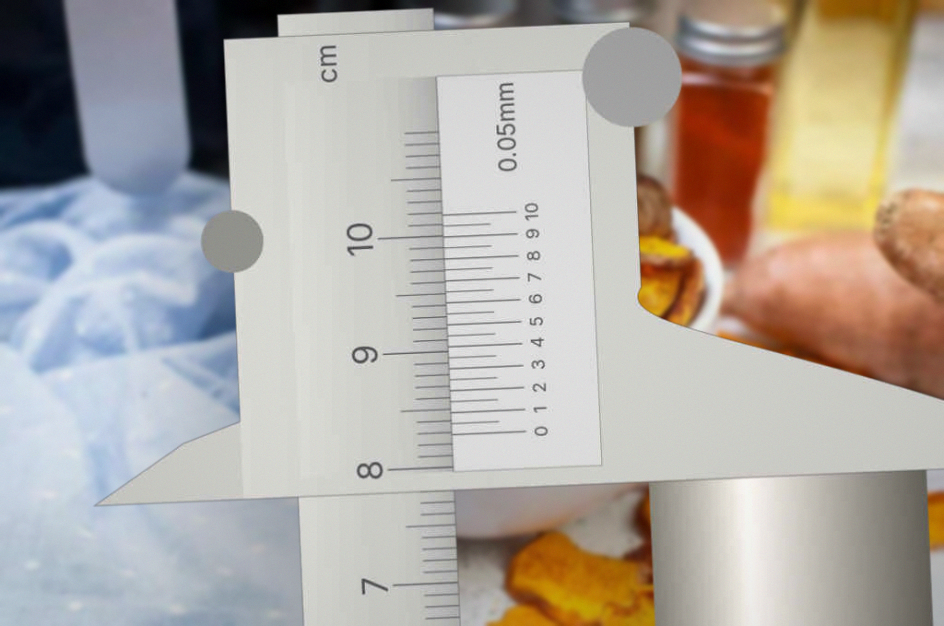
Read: 82.8,mm
